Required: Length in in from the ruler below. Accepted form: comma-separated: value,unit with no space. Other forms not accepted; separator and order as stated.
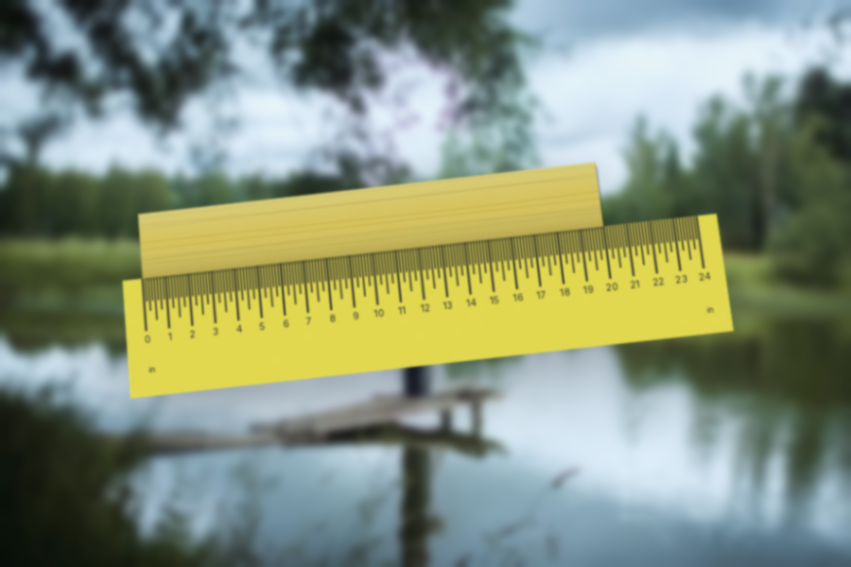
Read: 20,in
